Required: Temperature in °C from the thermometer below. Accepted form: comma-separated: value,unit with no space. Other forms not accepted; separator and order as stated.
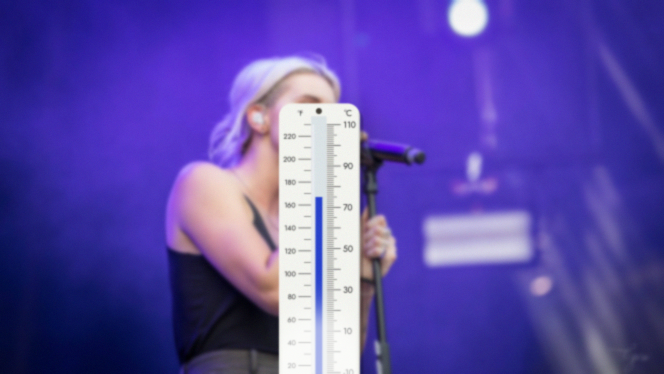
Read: 75,°C
